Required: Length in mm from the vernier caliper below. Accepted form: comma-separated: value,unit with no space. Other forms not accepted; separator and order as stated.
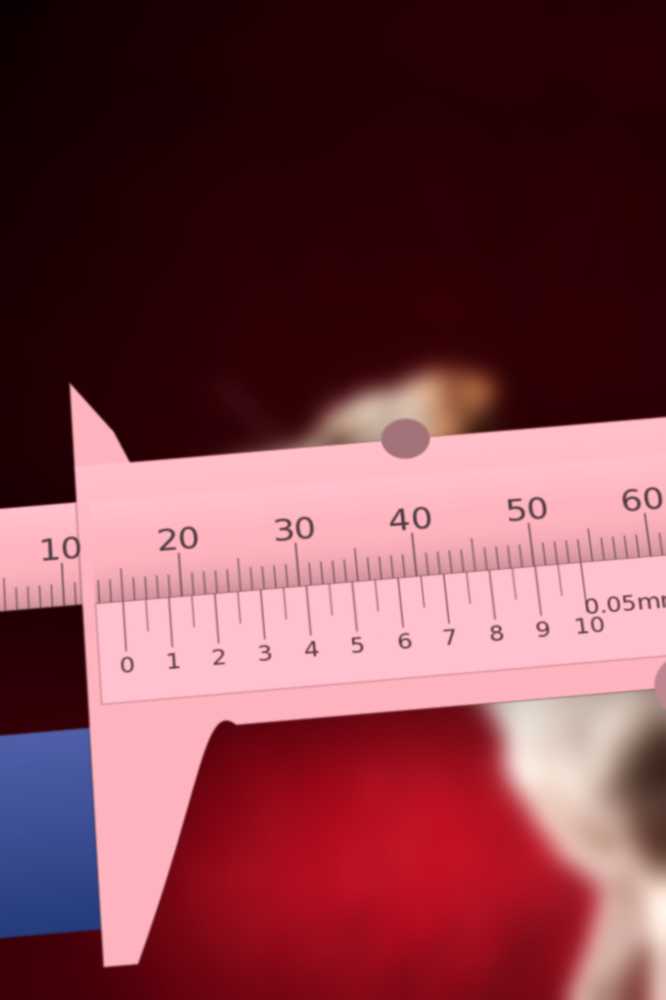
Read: 15.0,mm
